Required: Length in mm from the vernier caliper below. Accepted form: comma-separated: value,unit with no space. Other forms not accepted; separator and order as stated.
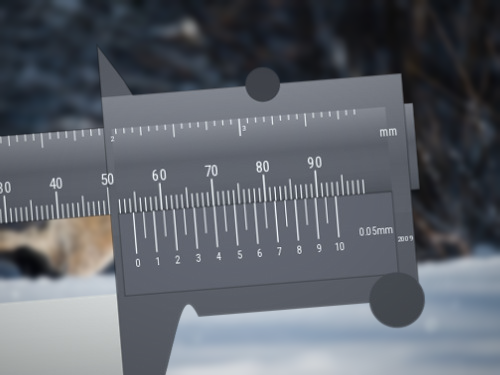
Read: 54.5,mm
